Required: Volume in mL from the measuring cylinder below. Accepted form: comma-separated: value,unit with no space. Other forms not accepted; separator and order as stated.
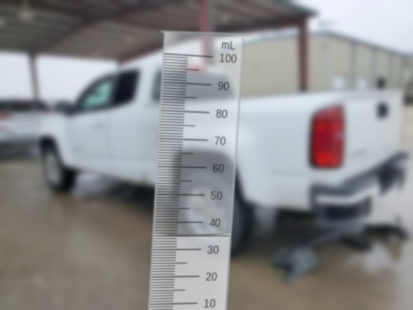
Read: 35,mL
